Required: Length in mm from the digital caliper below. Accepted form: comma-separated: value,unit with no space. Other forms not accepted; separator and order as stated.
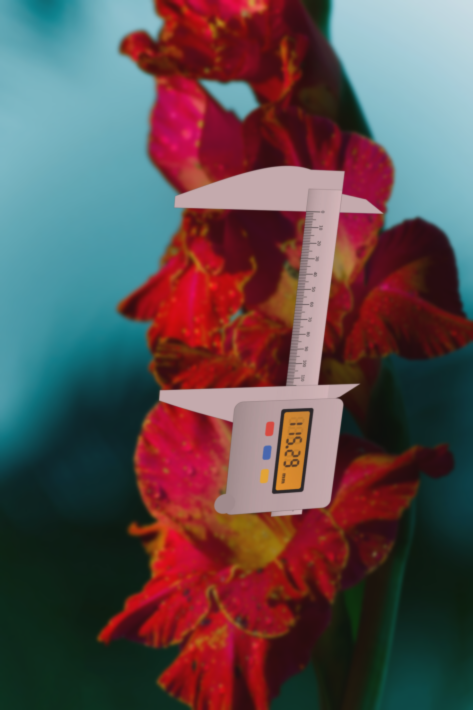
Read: 115.29,mm
